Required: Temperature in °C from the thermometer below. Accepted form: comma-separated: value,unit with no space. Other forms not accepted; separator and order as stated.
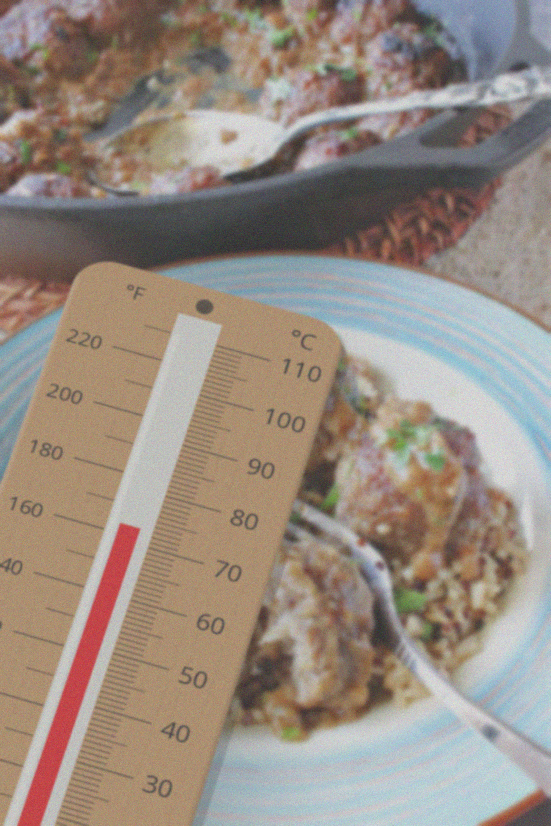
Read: 73,°C
